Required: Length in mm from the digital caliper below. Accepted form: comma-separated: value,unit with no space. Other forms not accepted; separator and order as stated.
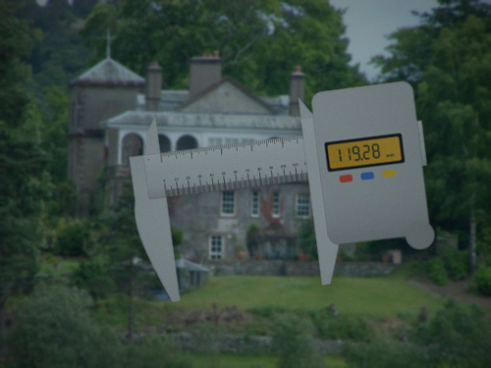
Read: 119.28,mm
